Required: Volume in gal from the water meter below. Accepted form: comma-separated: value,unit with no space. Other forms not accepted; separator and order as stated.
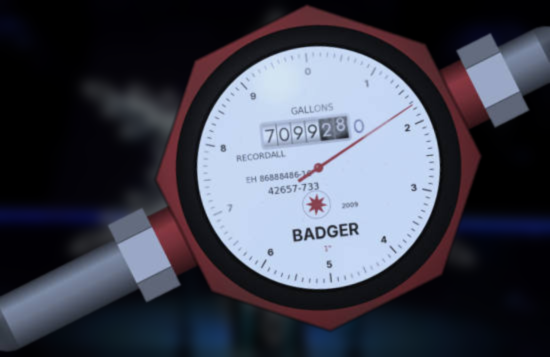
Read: 7099281.7,gal
